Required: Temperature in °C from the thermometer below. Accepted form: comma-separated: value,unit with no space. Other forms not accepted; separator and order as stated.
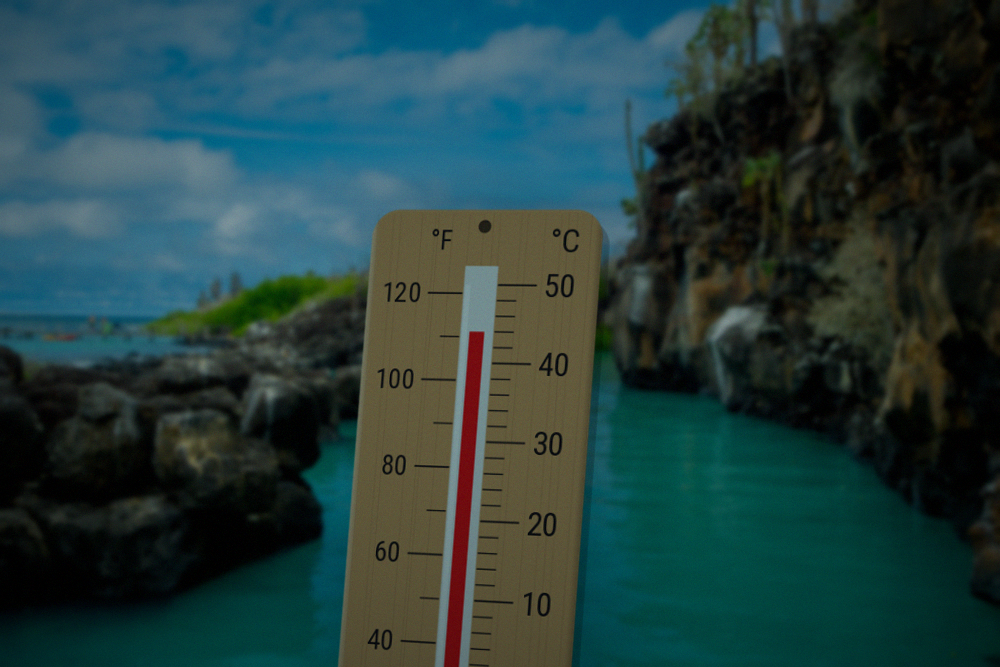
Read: 44,°C
